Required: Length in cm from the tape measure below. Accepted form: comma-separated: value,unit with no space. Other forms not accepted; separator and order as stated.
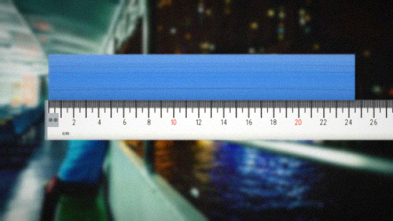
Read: 24.5,cm
